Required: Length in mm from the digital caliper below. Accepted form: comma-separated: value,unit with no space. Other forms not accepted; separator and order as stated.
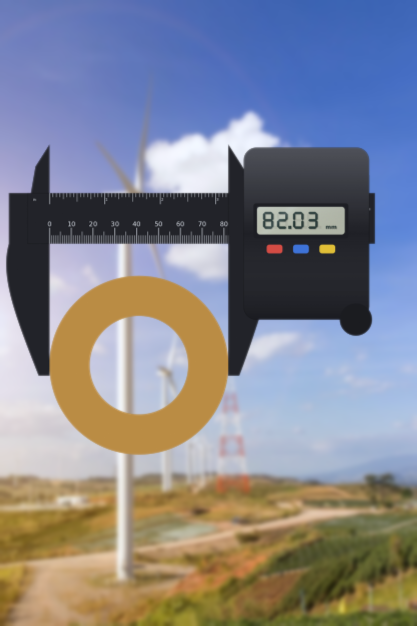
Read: 82.03,mm
